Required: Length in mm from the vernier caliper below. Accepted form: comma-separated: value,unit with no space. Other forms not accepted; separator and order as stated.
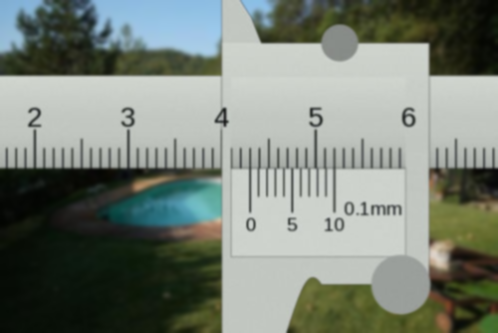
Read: 43.0,mm
